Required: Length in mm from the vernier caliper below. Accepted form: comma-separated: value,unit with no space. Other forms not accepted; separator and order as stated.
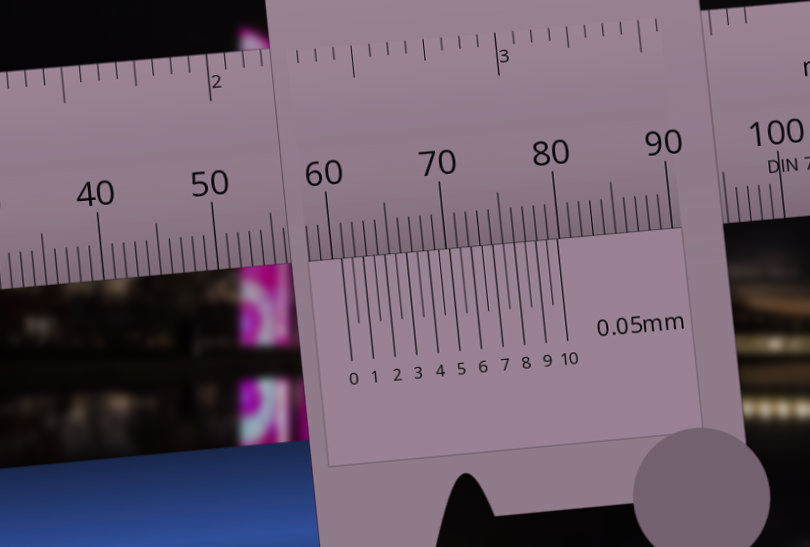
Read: 60.8,mm
